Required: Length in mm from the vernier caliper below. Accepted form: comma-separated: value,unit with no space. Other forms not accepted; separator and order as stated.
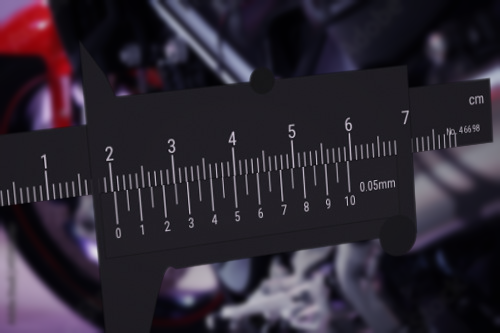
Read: 20.4,mm
